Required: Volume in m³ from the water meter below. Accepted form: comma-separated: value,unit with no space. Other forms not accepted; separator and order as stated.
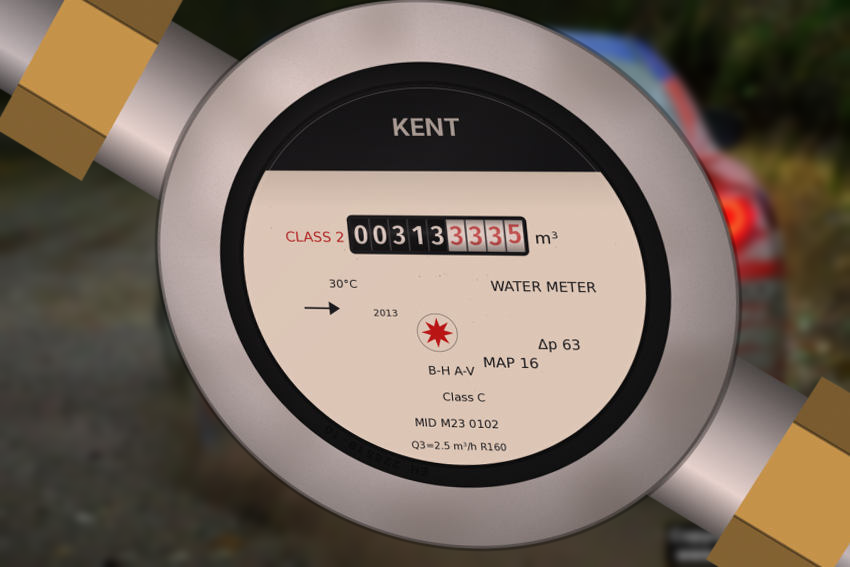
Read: 313.3335,m³
